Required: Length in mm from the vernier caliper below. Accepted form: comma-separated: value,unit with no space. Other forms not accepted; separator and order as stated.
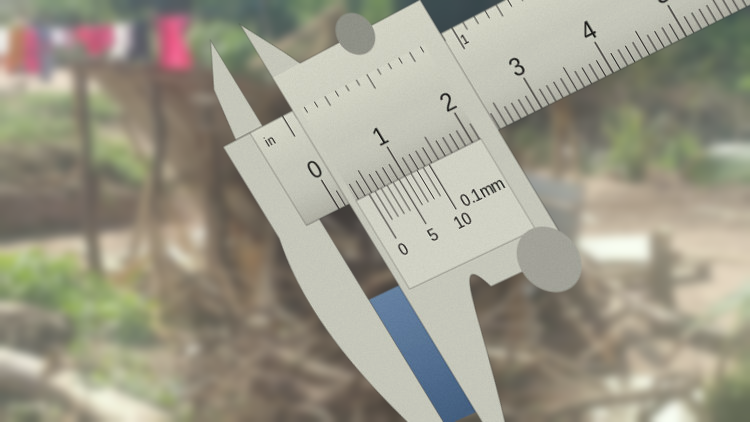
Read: 4.6,mm
